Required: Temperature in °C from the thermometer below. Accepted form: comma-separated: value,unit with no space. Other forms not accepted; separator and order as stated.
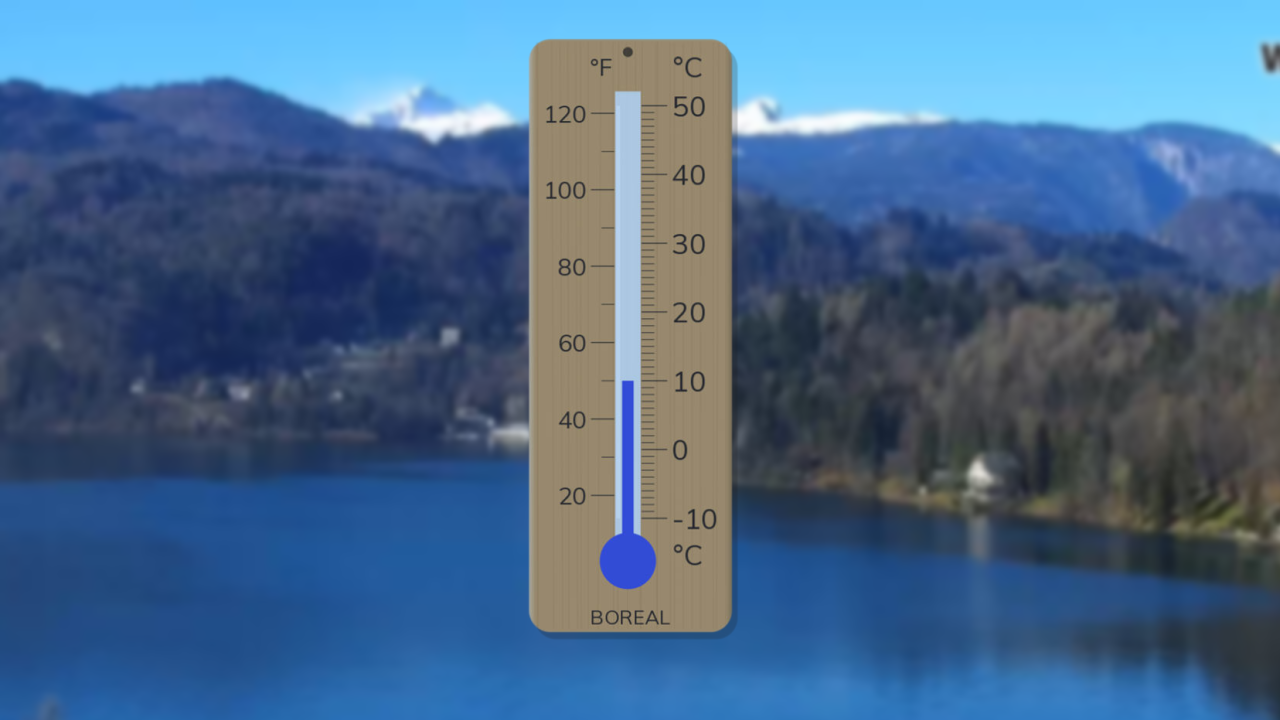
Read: 10,°C
